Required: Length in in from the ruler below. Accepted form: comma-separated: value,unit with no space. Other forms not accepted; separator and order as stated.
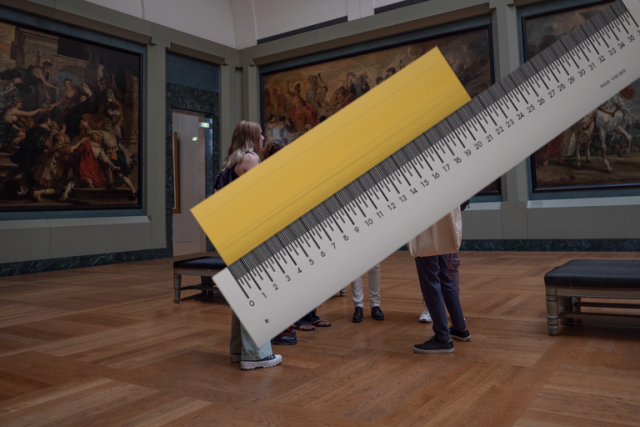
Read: 21.5,in
